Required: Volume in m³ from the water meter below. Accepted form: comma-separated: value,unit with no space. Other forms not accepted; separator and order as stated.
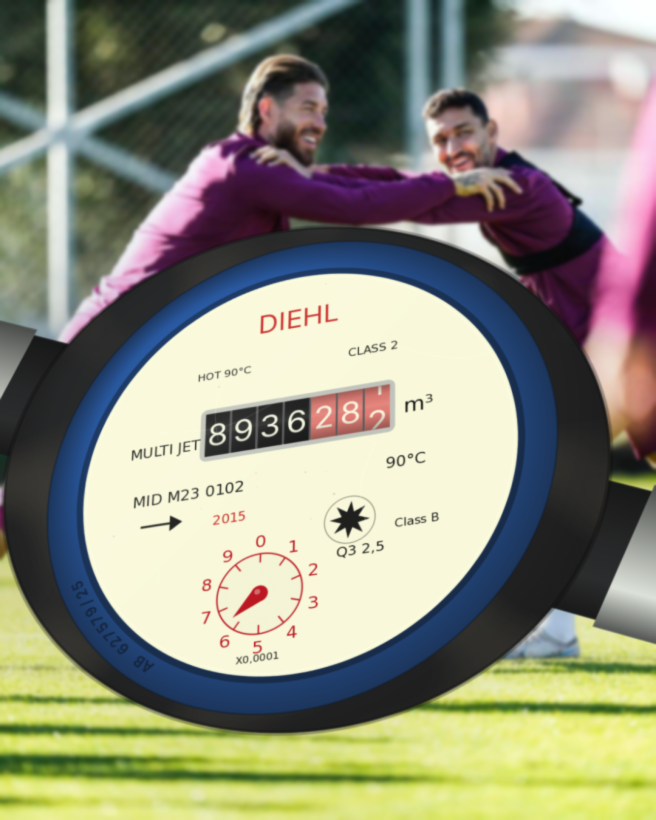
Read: 8936.2816,m³
